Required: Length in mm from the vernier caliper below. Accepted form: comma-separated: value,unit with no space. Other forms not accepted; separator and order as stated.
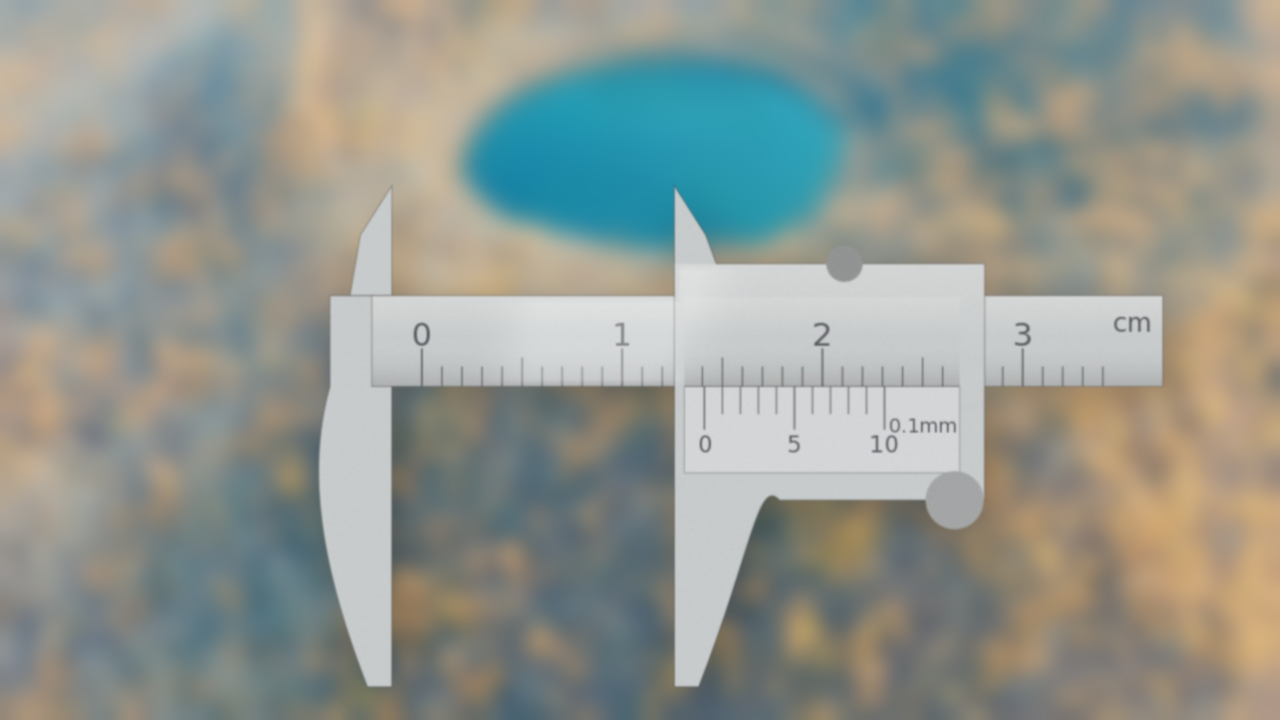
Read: 14.1,mm
